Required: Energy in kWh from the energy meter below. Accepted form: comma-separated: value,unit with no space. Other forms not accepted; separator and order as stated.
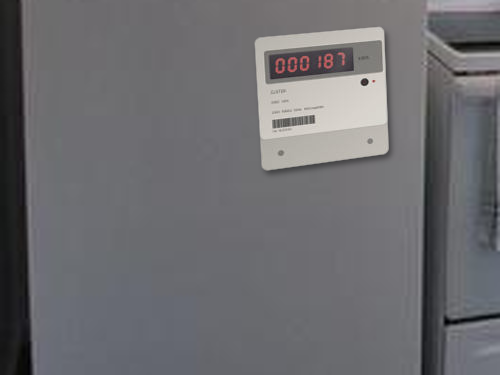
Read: 187,kWh
